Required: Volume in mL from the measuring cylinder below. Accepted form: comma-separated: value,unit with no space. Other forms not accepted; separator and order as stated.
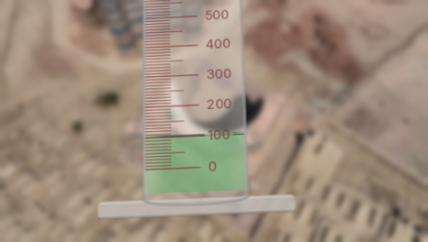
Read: 100,mL
